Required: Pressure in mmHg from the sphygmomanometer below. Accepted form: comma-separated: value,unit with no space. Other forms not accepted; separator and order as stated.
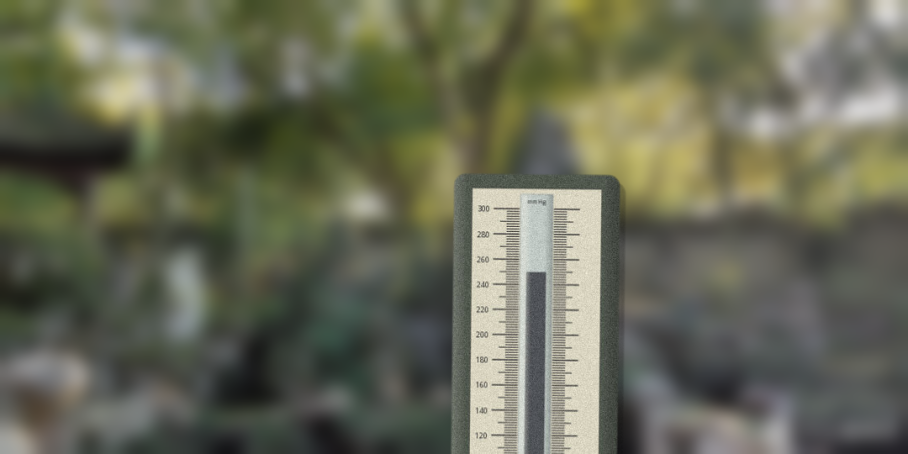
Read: 250,mmHg
